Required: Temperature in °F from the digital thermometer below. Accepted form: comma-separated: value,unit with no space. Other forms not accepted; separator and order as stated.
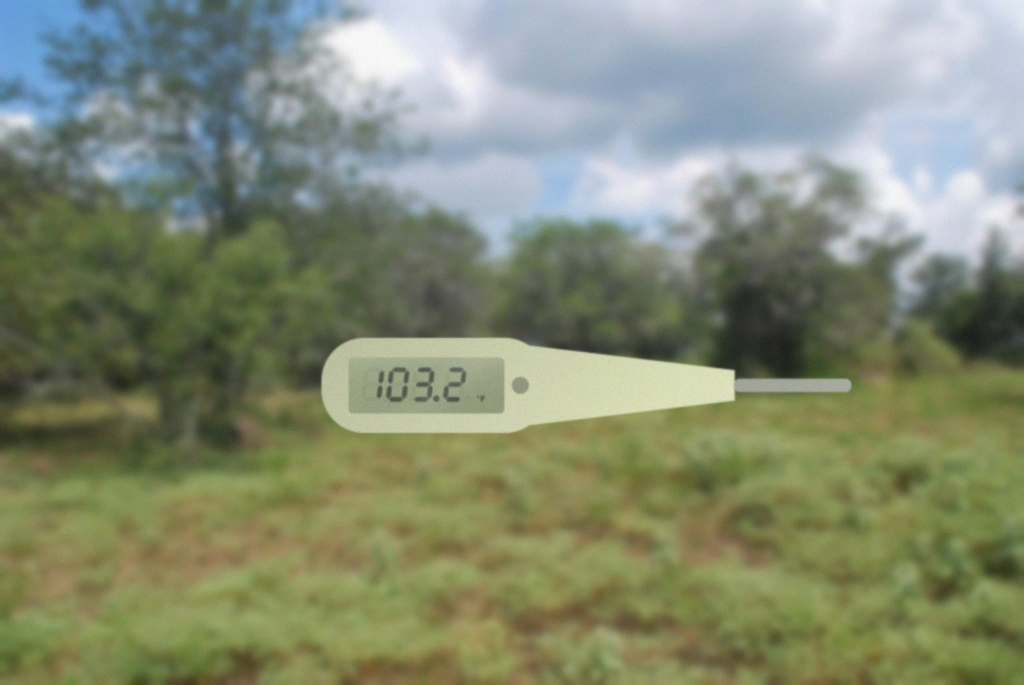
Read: 103.2,°F
